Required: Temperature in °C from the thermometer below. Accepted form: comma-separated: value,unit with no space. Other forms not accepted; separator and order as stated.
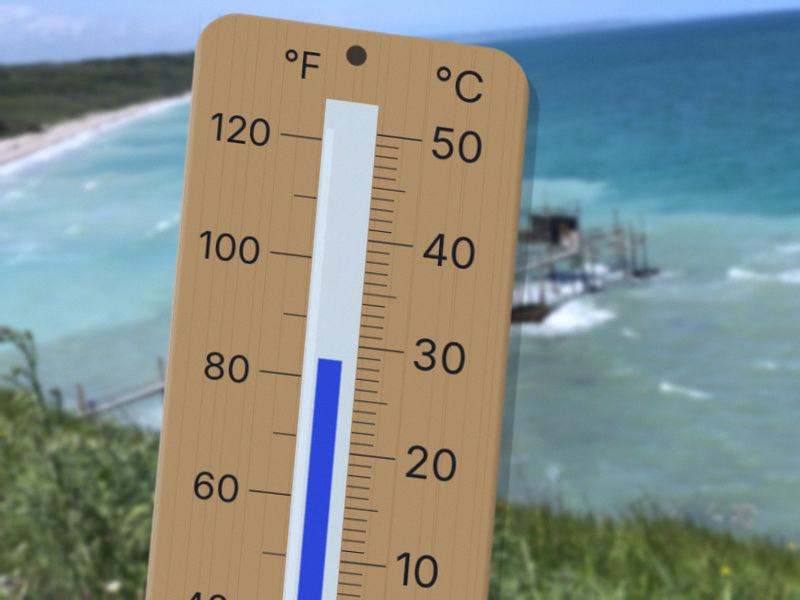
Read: 28.5,°C
